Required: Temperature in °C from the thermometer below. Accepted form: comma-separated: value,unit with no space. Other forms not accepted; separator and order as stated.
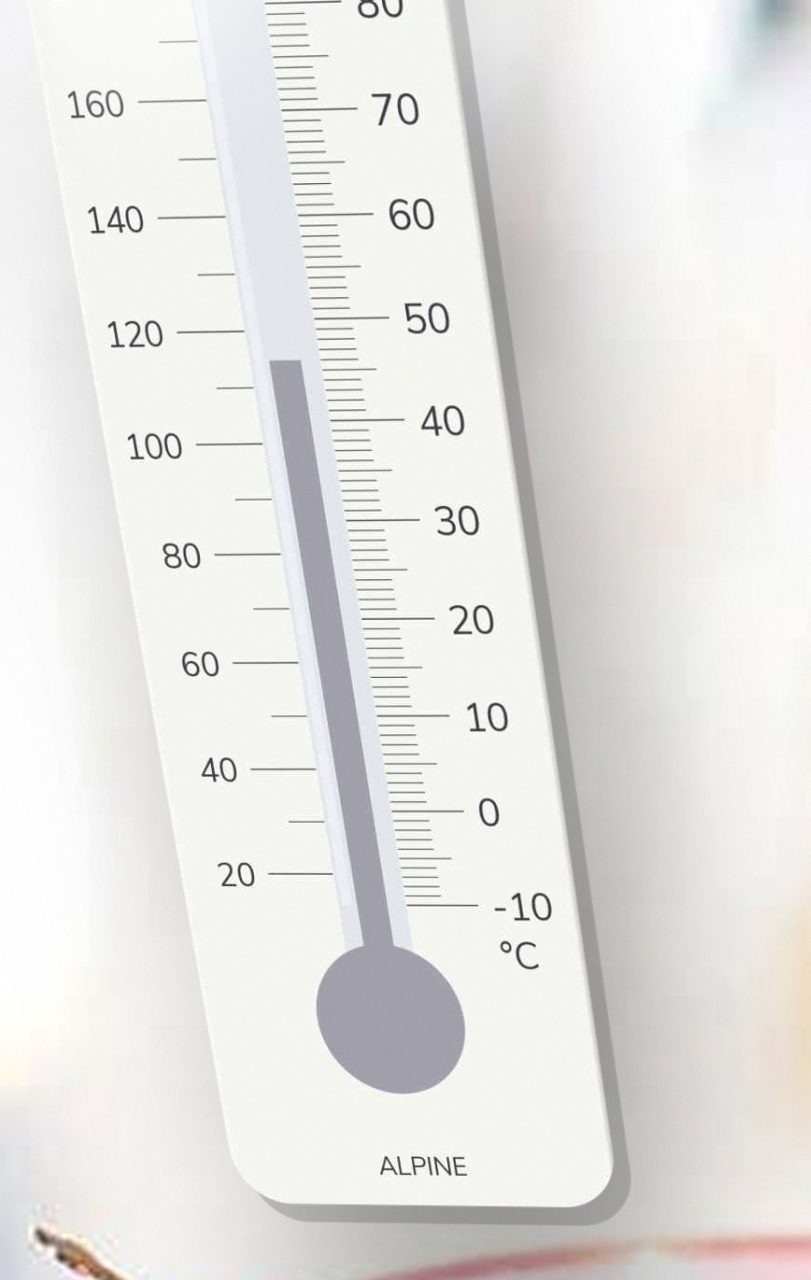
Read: 46,°C
